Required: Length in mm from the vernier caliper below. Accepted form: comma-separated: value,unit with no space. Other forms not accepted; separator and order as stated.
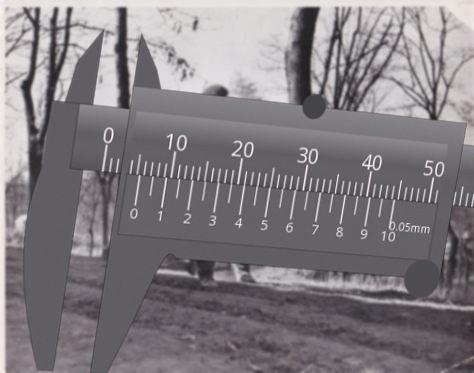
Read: 5.4,mm
